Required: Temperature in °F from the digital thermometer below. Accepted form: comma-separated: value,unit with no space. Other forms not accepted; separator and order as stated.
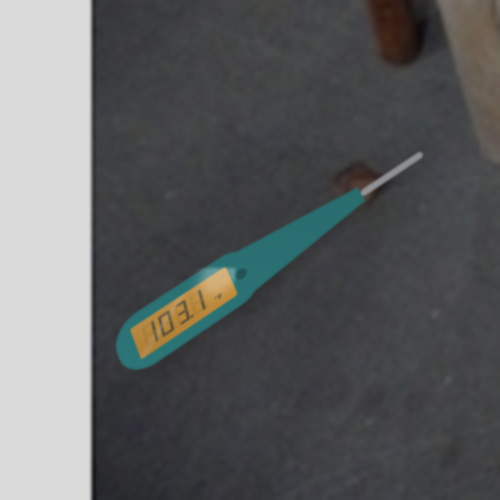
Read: 103.1,°F
